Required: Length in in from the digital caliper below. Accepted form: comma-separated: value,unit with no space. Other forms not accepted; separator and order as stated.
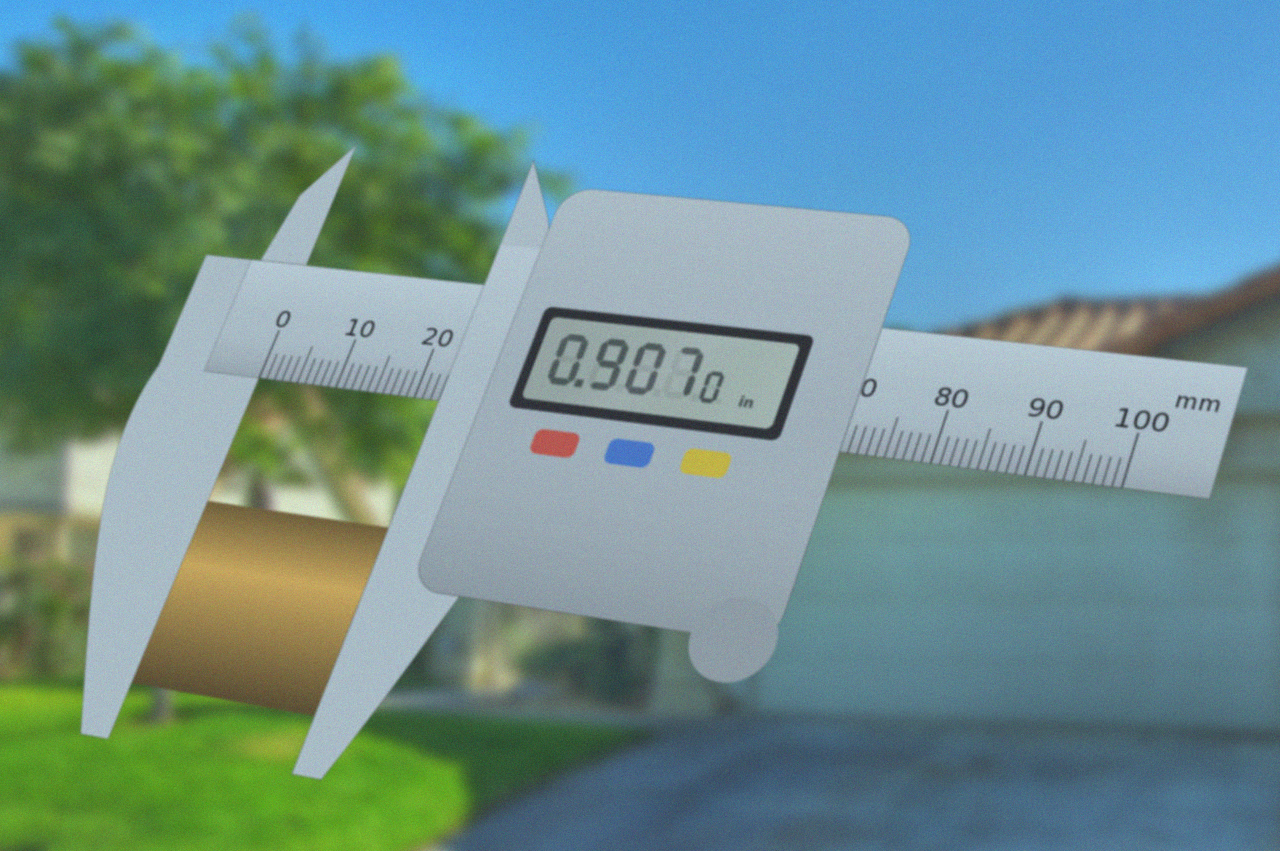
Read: 0.9070,in
